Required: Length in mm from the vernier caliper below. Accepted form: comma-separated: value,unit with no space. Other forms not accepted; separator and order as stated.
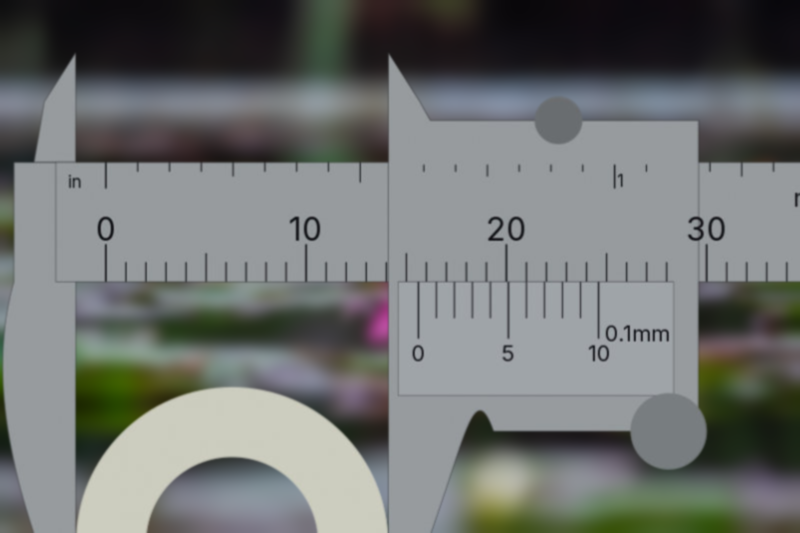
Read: 15.6,mm
